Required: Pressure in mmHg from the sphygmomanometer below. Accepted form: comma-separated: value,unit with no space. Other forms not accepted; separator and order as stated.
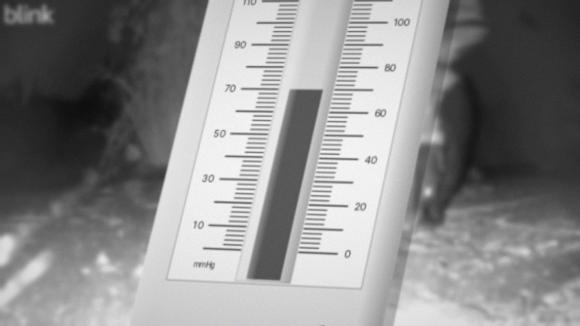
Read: 70,mmHg
